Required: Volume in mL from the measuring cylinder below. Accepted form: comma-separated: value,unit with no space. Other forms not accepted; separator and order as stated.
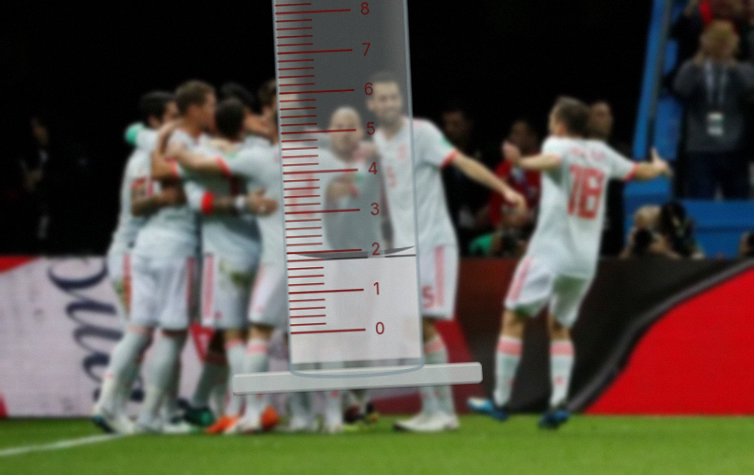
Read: 1.8,mL
